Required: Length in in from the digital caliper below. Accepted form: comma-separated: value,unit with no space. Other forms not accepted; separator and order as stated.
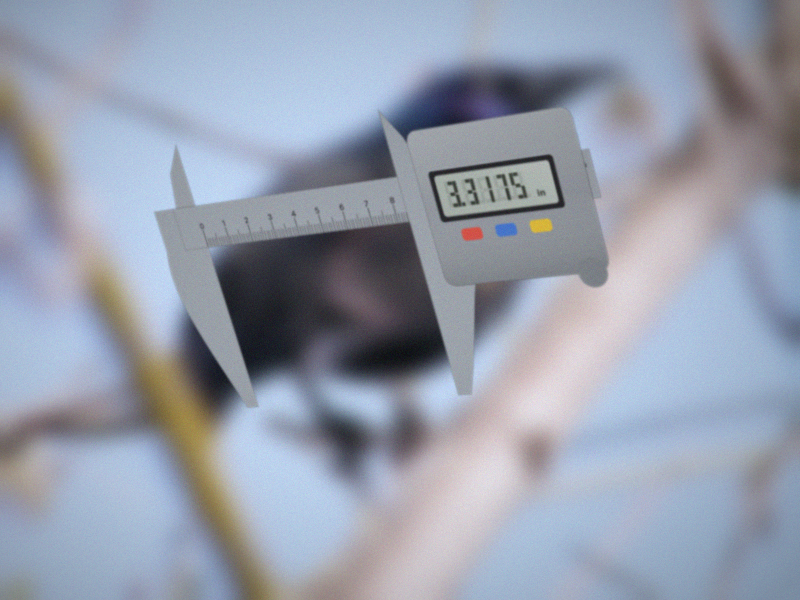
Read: 3.3175,in
